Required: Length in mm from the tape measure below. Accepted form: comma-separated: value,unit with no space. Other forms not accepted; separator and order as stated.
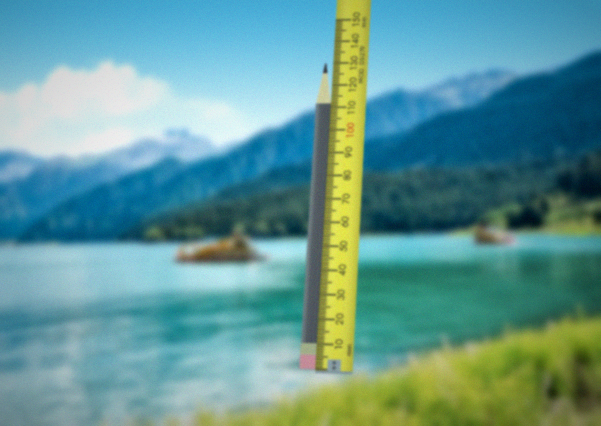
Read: 130,mm
